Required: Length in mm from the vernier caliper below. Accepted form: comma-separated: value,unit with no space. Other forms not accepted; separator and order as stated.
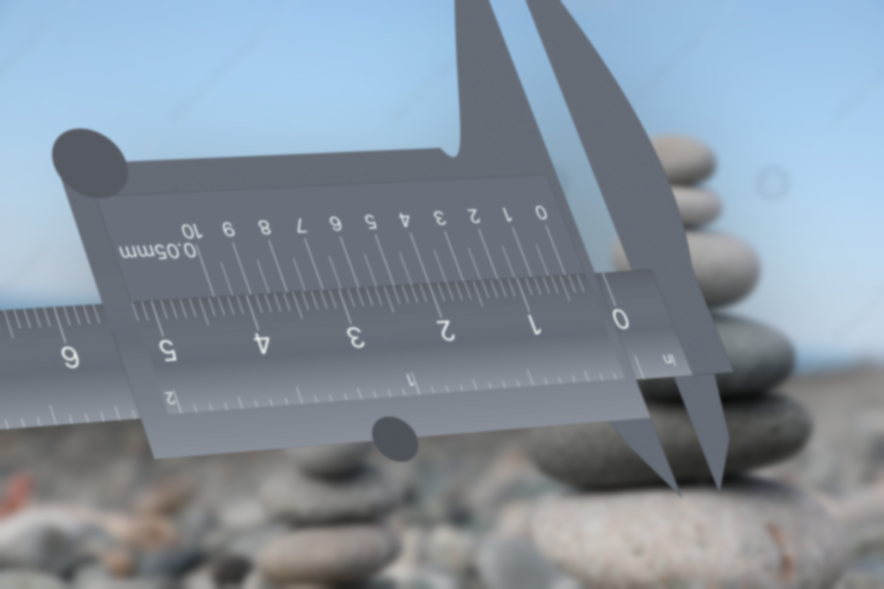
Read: 4.4,mm
